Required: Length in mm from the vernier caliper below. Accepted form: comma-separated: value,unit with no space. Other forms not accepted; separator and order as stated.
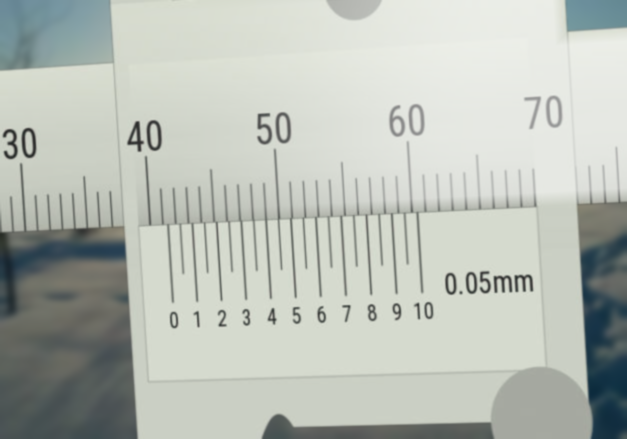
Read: 41.4,mm
